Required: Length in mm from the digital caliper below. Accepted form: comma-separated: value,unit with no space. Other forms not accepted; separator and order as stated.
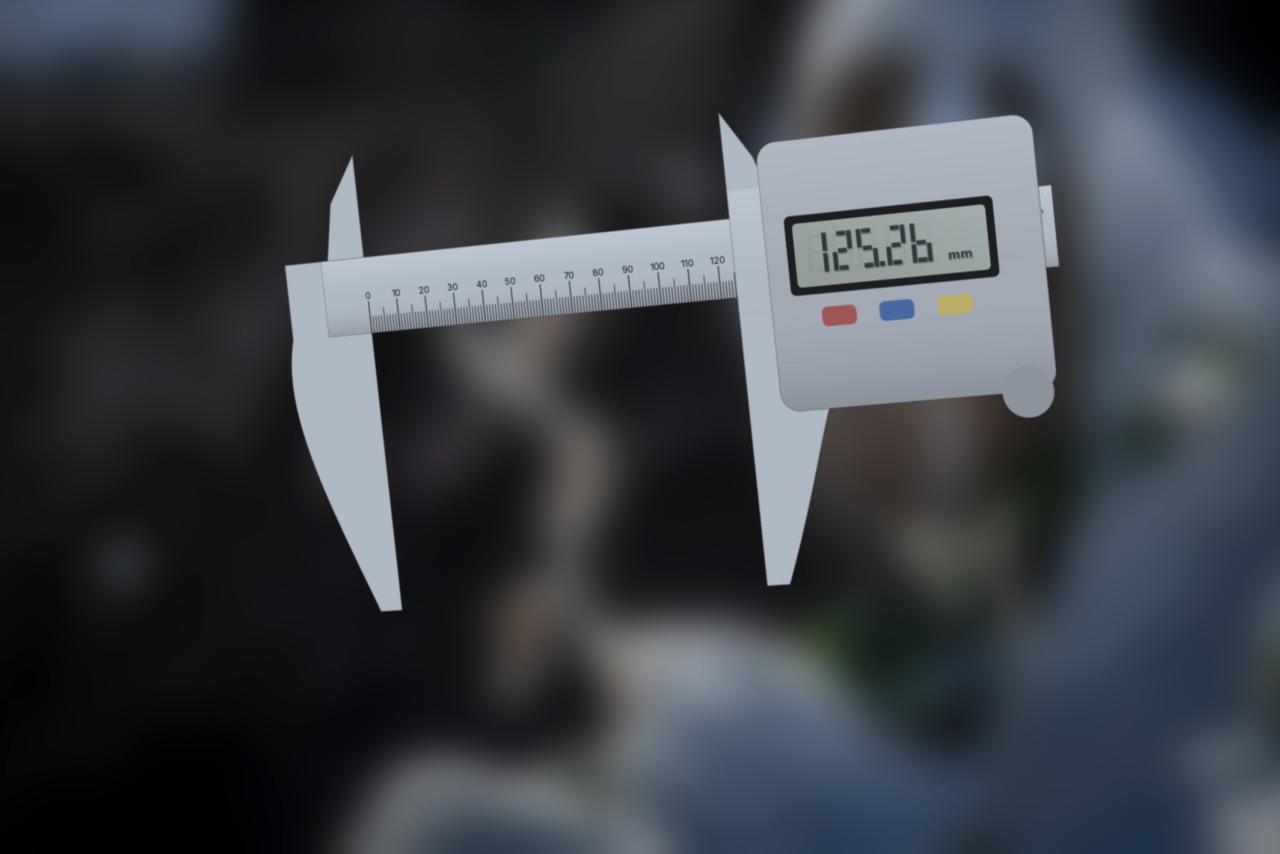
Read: 125.26,mm
